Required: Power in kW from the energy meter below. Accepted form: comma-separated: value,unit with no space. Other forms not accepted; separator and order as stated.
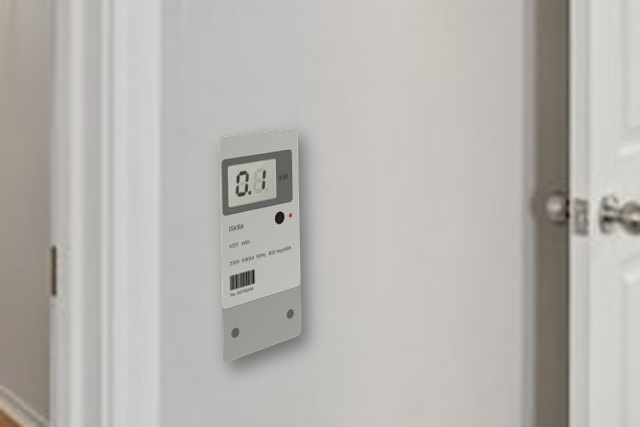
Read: 0.1,kW
